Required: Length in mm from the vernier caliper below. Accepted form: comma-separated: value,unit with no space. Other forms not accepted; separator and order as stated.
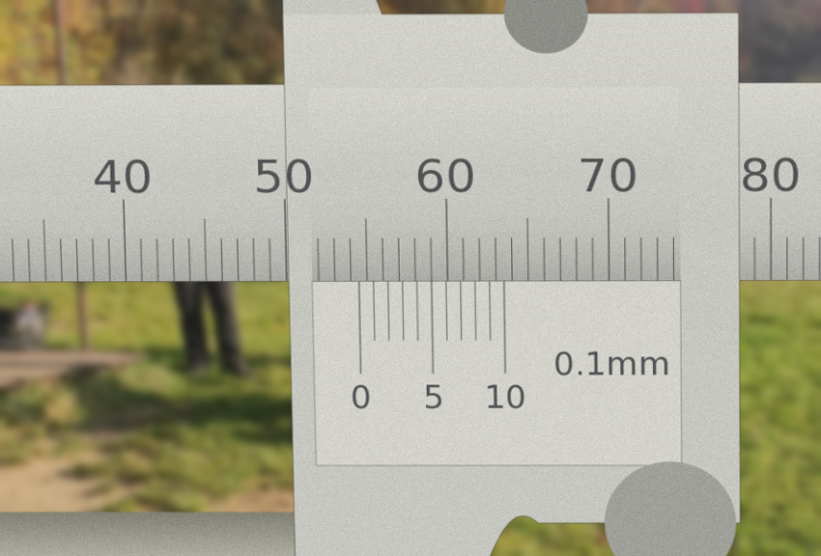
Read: 54.5,mm
